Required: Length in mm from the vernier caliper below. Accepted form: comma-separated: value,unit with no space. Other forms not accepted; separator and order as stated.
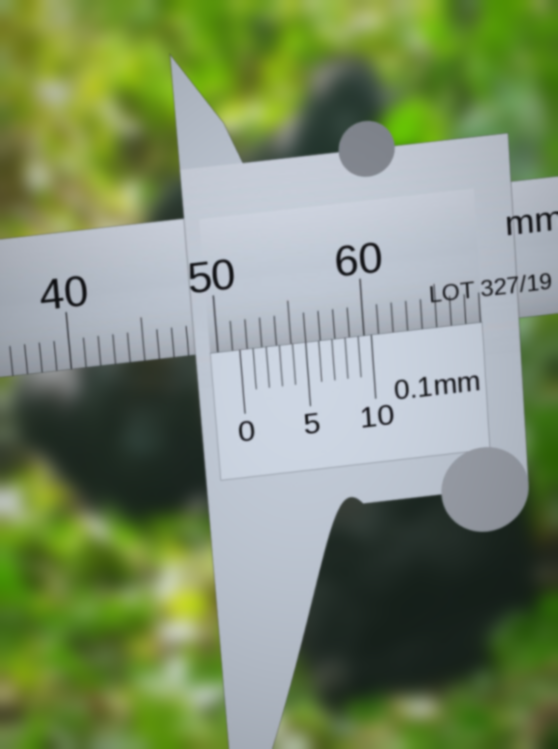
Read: 51.5,mm
